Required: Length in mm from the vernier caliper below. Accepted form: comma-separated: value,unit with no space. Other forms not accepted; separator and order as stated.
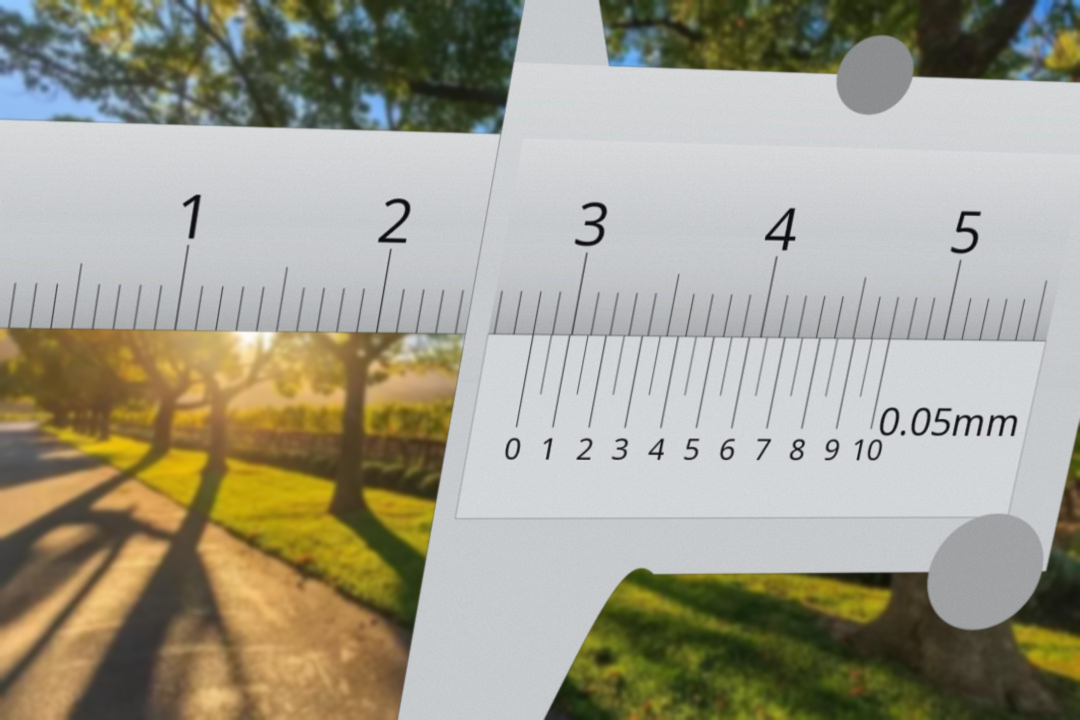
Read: 28.0,mm
